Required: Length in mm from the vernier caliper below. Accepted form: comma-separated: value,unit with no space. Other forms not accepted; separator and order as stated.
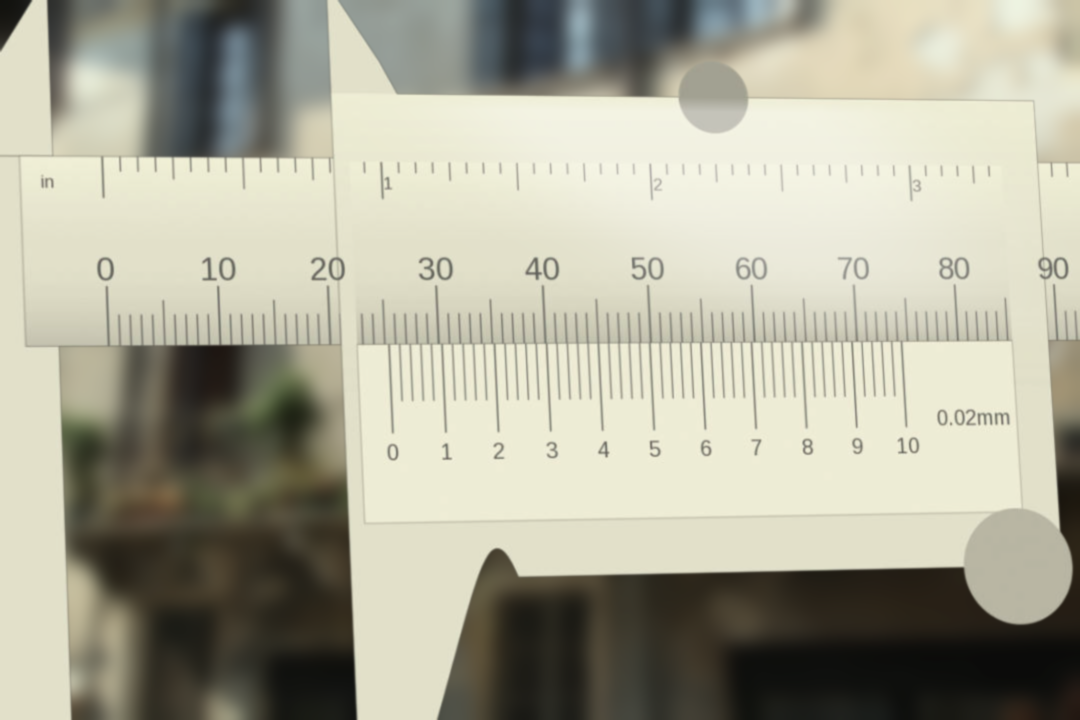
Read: 25.4,mm
